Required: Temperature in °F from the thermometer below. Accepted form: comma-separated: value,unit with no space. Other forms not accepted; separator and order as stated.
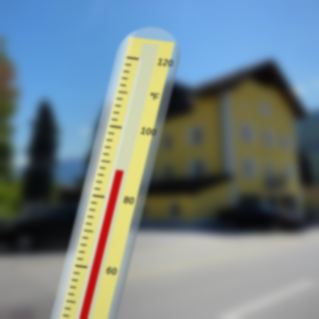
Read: 88,°F
